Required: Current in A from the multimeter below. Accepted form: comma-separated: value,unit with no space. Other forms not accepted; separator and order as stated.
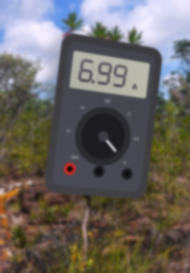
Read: 6.99,A
